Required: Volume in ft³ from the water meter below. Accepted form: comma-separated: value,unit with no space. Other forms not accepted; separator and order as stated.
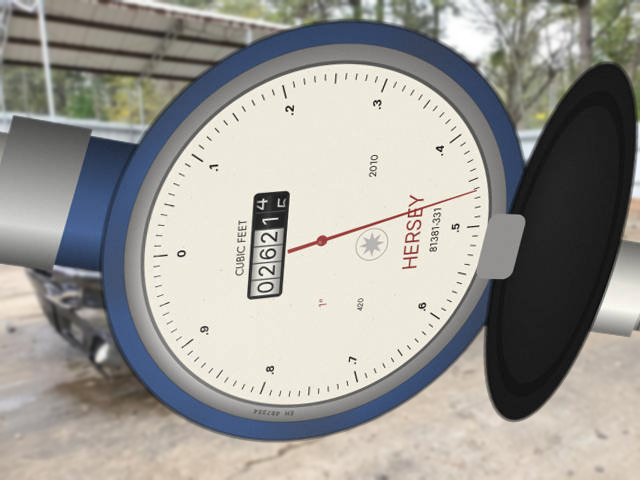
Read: 26214.46,ft³
